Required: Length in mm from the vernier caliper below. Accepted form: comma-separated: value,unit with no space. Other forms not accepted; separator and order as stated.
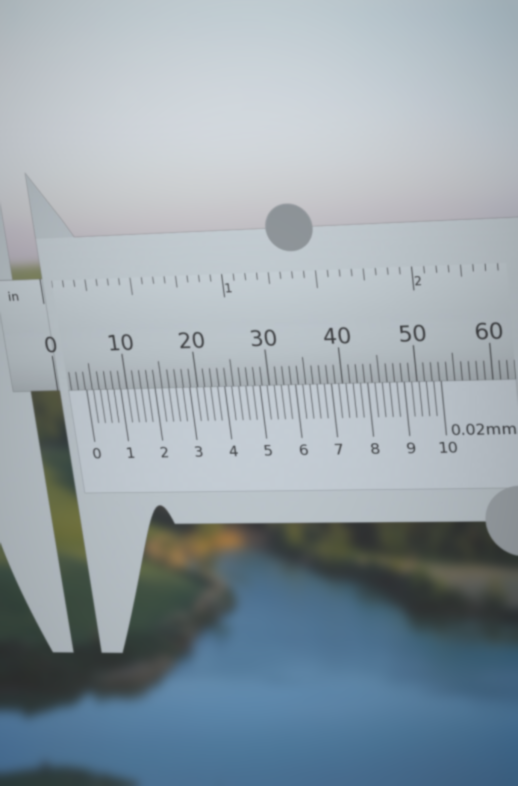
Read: 4.2,mm
